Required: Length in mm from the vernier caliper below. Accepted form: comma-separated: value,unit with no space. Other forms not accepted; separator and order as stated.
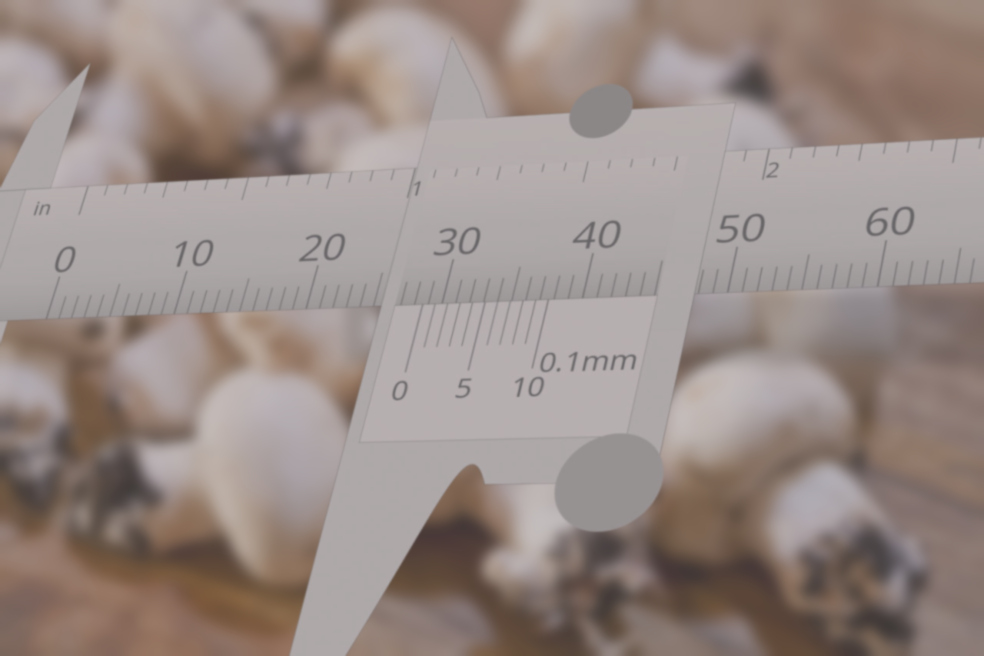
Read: 28.6,mm
